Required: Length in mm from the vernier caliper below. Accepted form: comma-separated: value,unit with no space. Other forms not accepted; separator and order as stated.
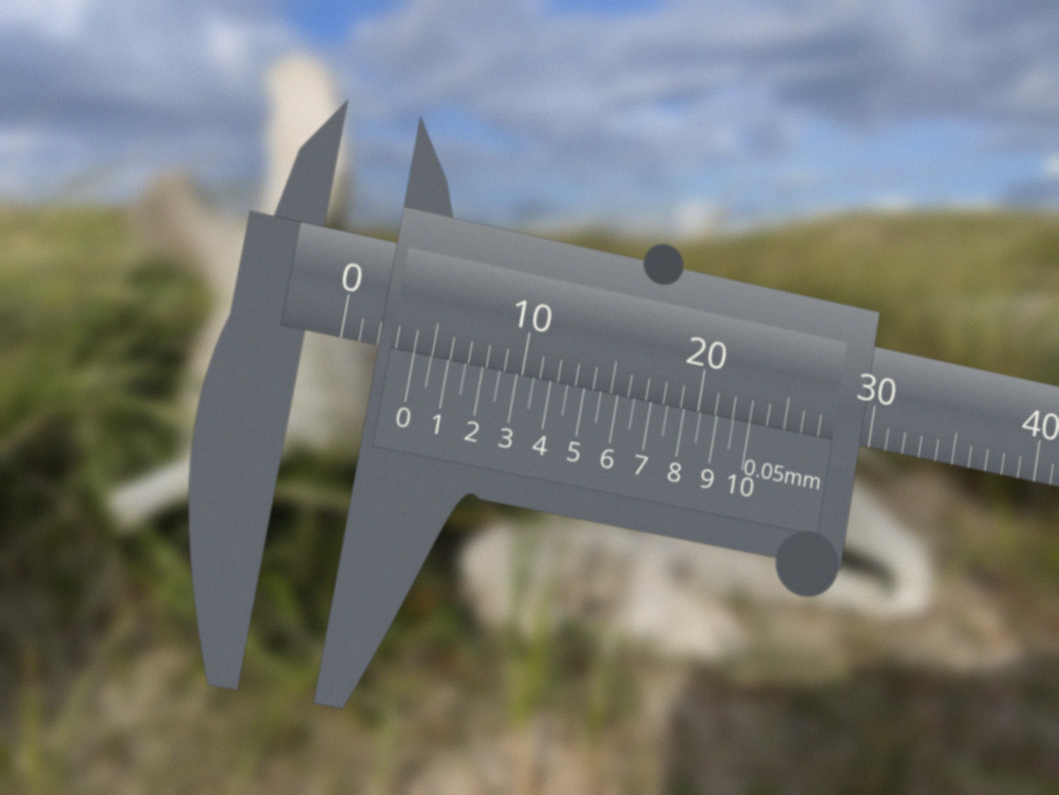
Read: 4.0,mm
